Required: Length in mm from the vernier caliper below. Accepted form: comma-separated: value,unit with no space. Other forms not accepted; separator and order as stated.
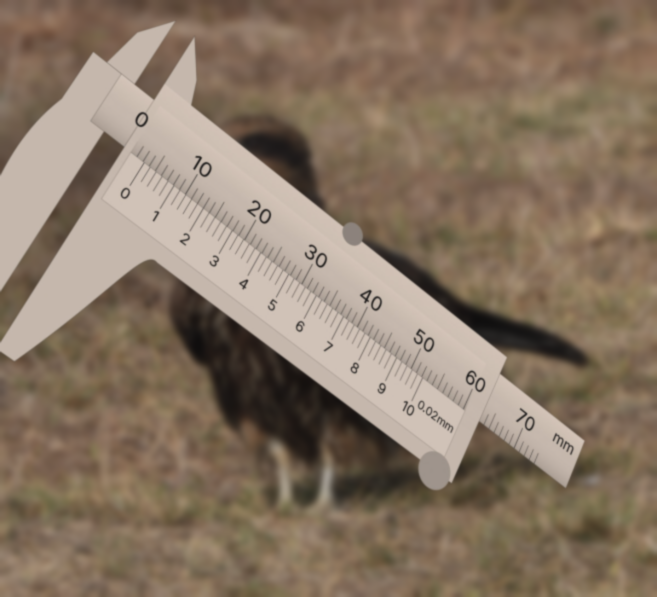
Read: 3.2,mm
